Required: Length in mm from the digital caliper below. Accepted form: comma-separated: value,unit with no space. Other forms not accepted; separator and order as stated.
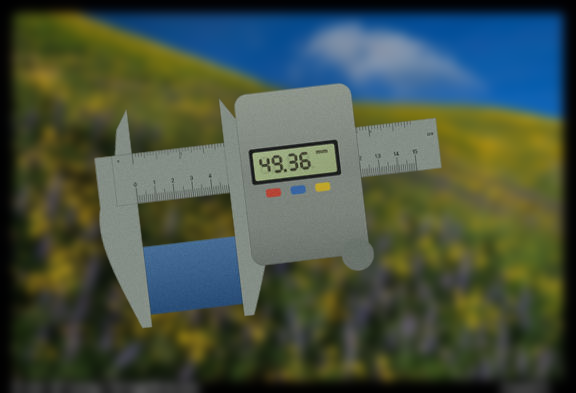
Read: 49.36,mm
